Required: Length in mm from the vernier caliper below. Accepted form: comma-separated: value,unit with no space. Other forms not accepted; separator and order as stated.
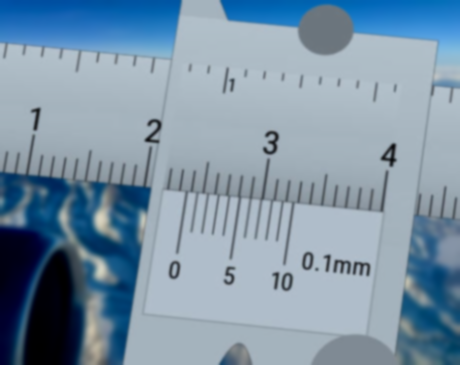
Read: 23.6,mm
